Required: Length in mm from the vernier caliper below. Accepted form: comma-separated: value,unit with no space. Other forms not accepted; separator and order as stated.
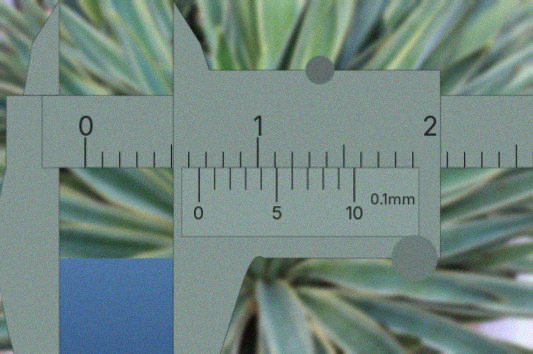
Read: 6.6,mm
